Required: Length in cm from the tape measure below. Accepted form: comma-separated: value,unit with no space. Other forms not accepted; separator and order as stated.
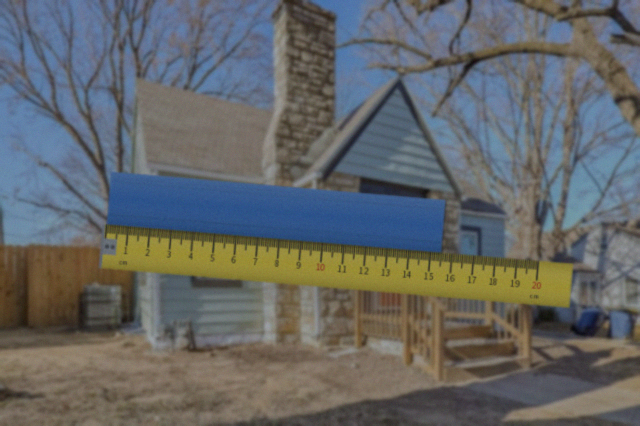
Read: 15.5,cm
